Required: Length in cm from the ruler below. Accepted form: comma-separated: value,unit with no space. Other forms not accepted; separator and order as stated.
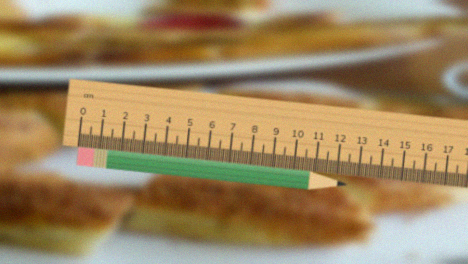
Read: 12.5,cm
